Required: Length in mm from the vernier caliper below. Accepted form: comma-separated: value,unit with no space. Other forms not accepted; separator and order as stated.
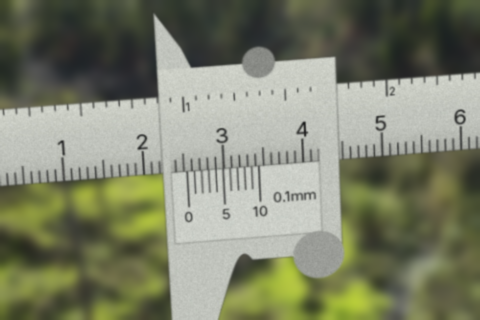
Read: 25.4,mm
